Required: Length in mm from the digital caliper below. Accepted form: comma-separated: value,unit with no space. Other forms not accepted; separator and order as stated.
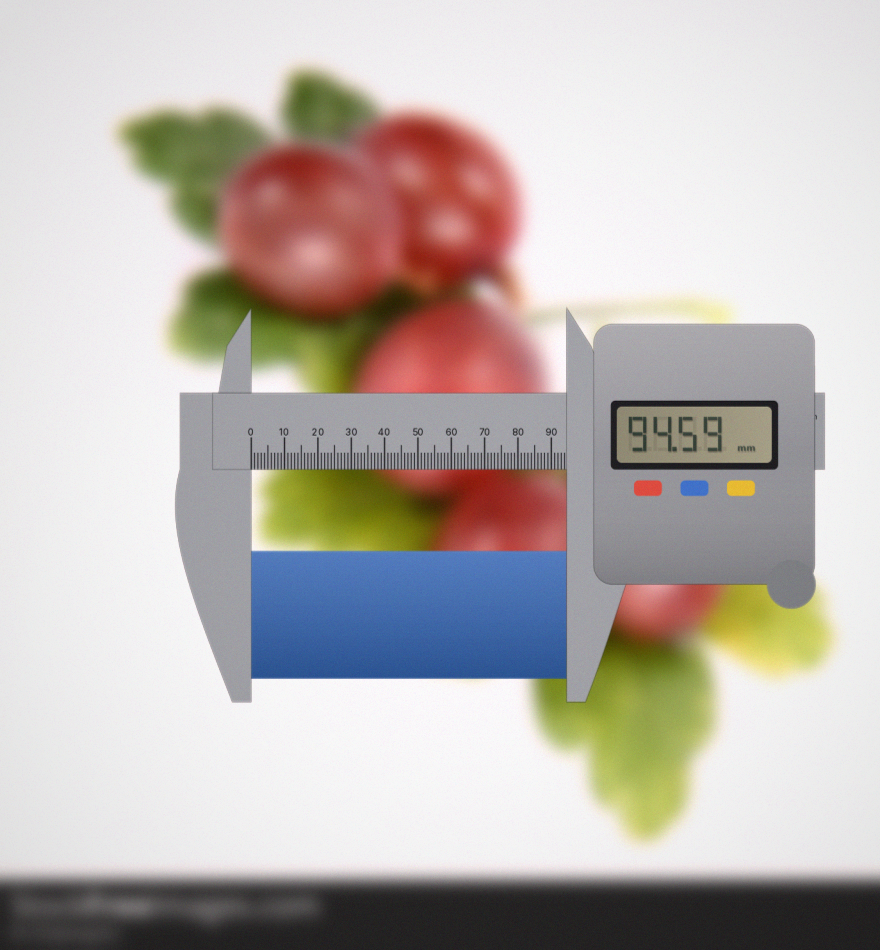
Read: 94.59,mm
